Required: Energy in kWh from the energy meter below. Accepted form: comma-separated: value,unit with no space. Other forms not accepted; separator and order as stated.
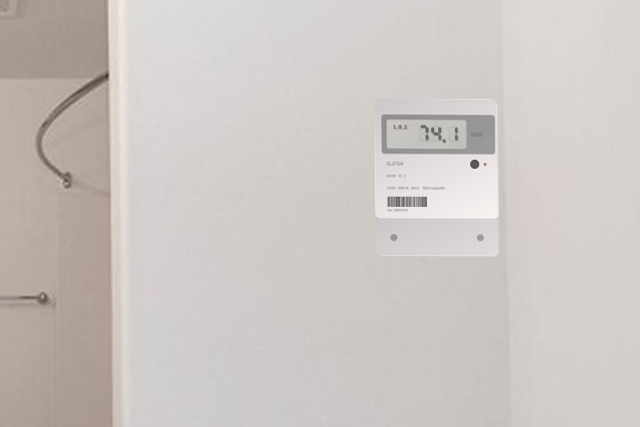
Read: 74.1,kWh
